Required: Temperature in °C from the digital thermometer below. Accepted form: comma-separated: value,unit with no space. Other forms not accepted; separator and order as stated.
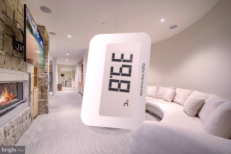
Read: 39.8,°C
